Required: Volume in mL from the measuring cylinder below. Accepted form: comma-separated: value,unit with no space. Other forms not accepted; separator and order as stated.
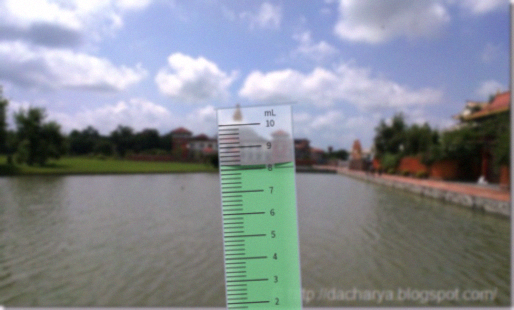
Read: 8,mL
